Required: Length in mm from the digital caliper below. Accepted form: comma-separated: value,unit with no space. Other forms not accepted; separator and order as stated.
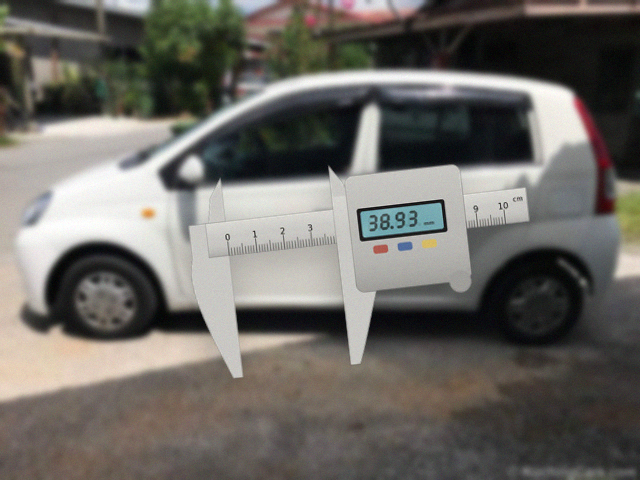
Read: 38.93,mm
